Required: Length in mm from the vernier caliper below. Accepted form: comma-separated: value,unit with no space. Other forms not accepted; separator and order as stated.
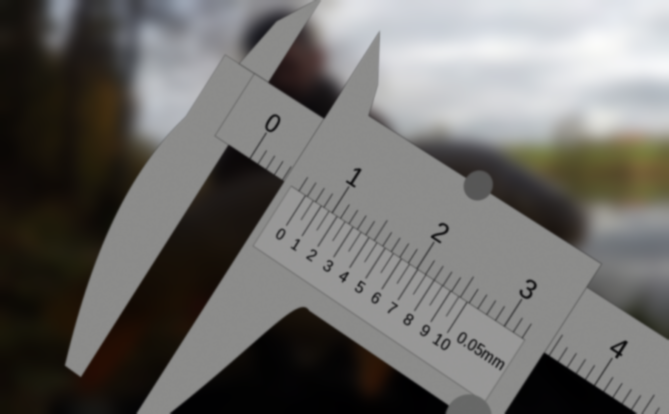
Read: 6.8,mm
